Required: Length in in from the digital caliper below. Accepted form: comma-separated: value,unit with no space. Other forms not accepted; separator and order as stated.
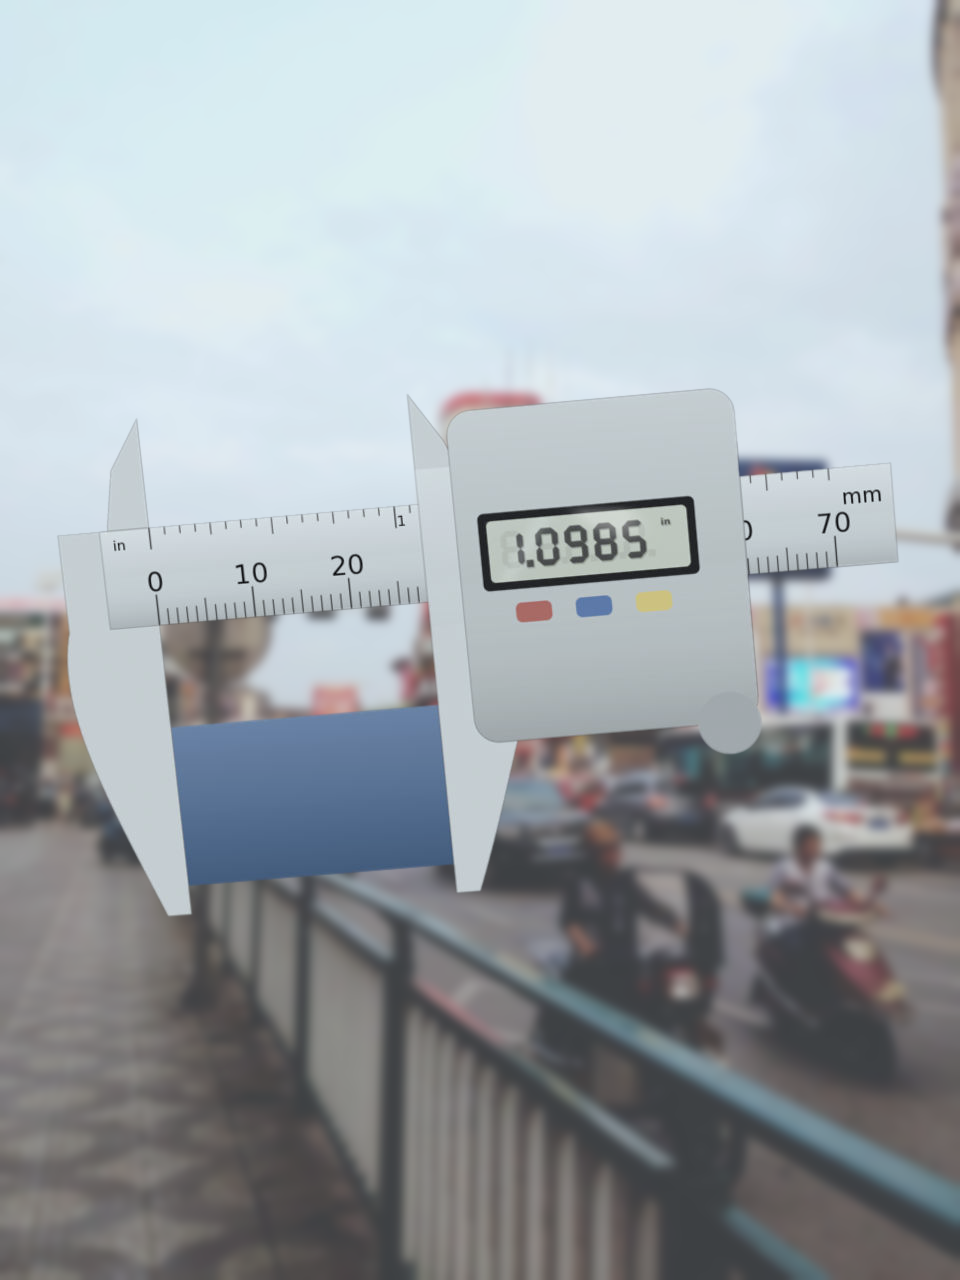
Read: 1.0985,in
